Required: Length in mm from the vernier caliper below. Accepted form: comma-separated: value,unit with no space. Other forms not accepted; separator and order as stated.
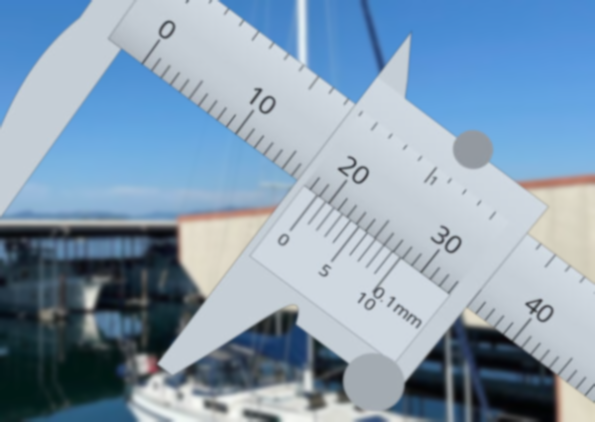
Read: 18.8,mm
